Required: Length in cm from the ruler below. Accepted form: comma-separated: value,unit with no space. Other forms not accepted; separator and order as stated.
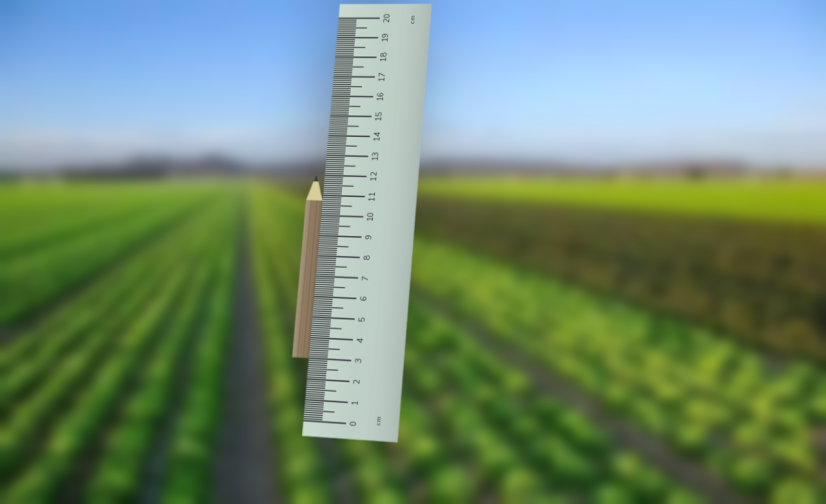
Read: 9,cm
